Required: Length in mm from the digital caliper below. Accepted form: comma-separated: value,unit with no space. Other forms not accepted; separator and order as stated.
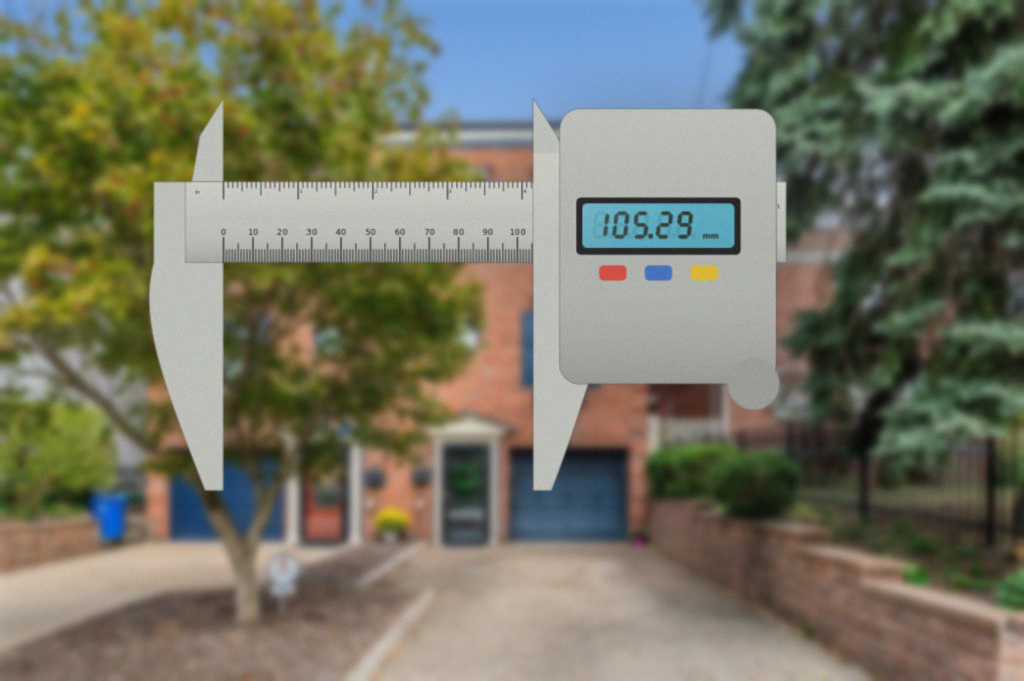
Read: 105.29,mm
